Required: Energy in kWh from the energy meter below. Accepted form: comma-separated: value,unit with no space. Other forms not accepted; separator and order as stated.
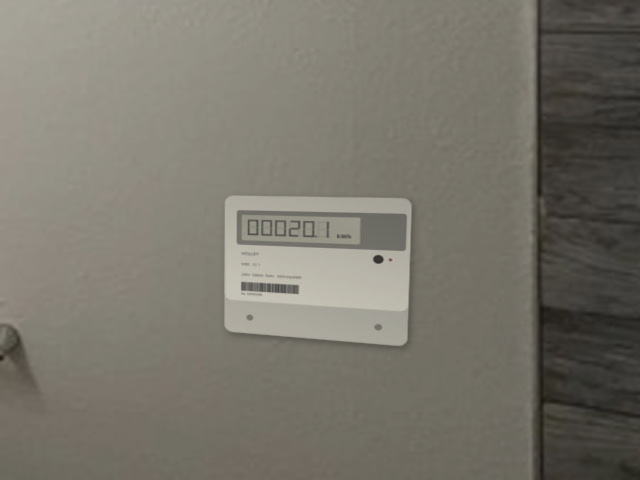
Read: 20.1,kWh
